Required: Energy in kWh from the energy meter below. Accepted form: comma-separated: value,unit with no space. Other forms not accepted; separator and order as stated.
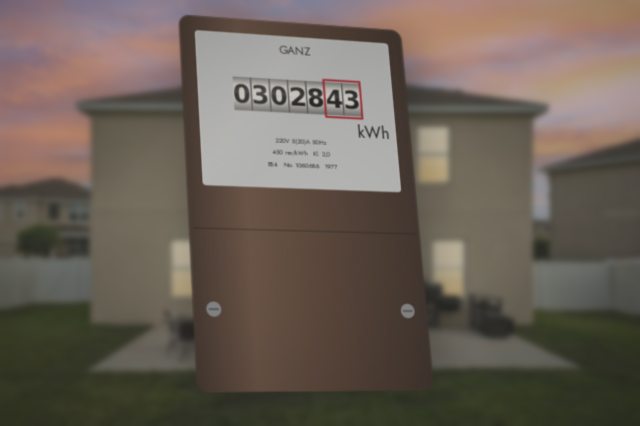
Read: 3028.43,kWh
